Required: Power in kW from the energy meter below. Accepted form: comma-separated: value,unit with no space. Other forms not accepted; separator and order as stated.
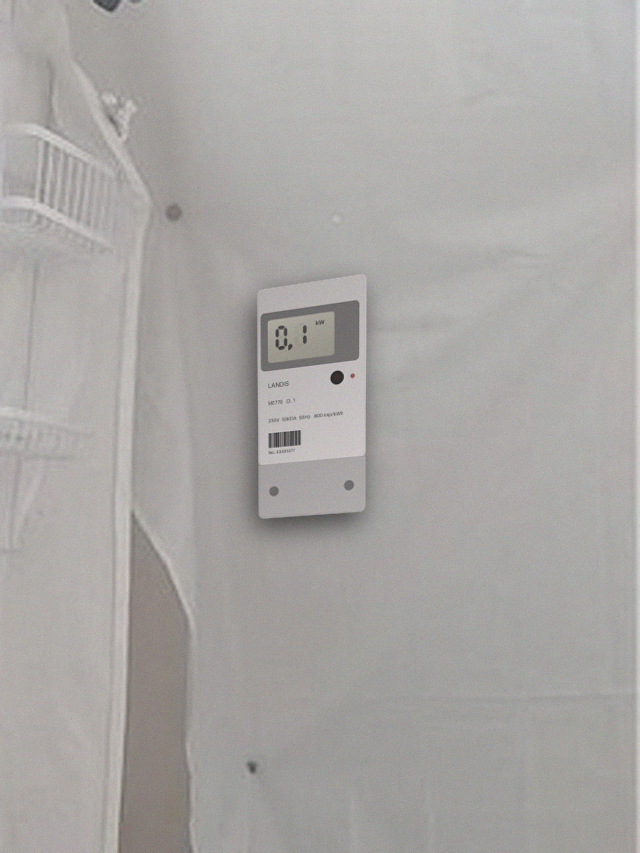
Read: 0.1,kW
